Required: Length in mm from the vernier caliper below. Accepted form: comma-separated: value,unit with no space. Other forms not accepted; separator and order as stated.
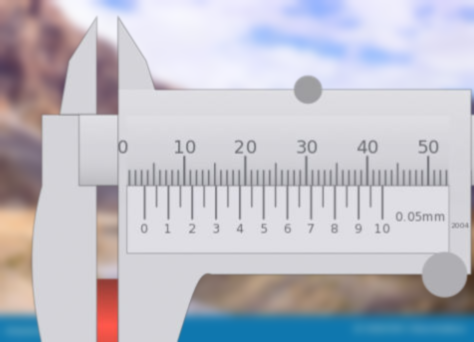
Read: 3.5,mm
